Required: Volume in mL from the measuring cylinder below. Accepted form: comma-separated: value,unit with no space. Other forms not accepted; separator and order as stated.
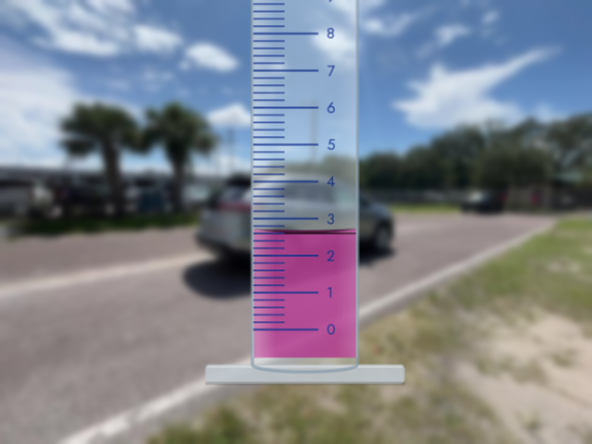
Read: 2.6,mL
